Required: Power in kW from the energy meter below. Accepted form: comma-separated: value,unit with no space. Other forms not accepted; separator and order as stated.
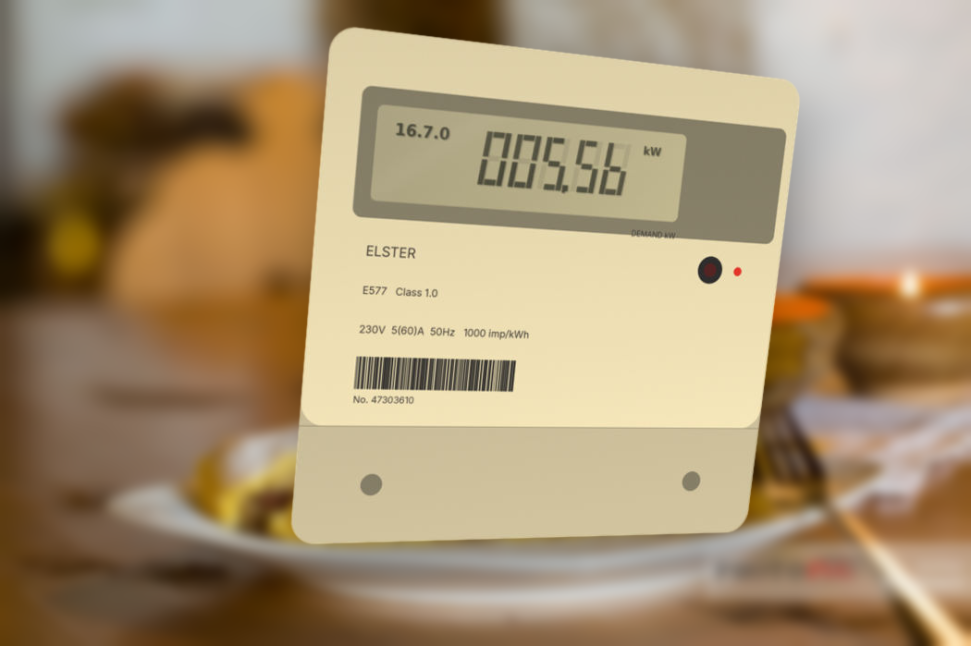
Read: 5.56,kW
